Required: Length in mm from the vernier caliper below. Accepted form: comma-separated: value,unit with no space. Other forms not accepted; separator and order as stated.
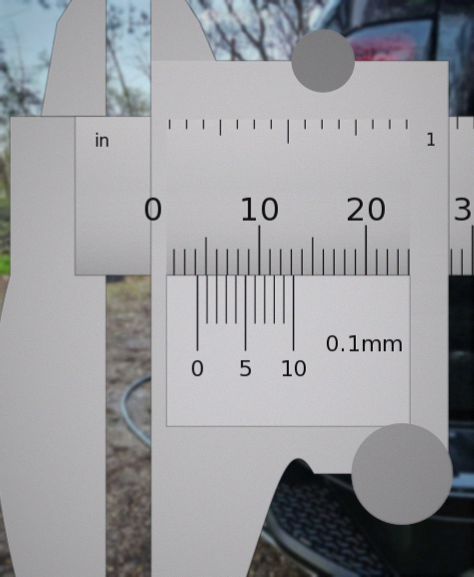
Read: 4.2,mm
